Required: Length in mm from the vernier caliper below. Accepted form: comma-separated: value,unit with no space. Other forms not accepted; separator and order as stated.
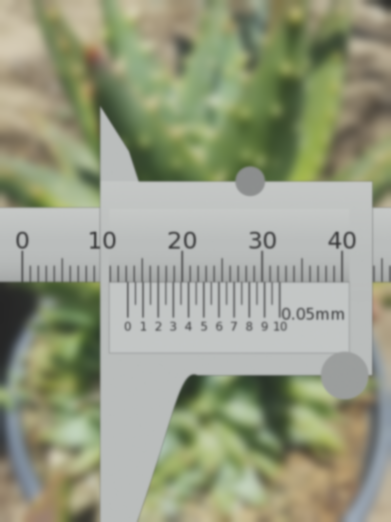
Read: 13.2,mm
